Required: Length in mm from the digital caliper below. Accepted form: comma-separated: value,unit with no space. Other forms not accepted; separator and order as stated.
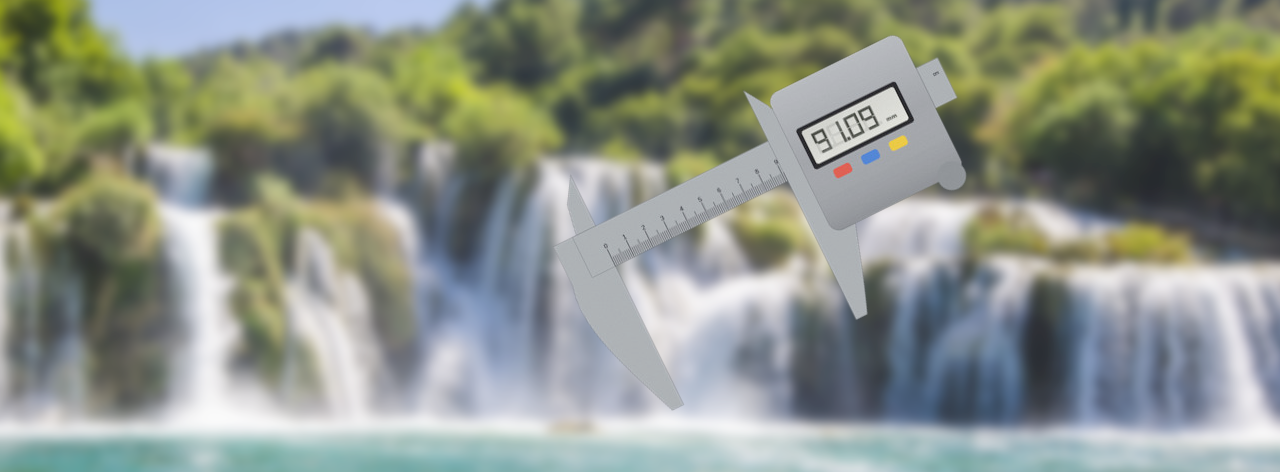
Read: 91.09,mm
